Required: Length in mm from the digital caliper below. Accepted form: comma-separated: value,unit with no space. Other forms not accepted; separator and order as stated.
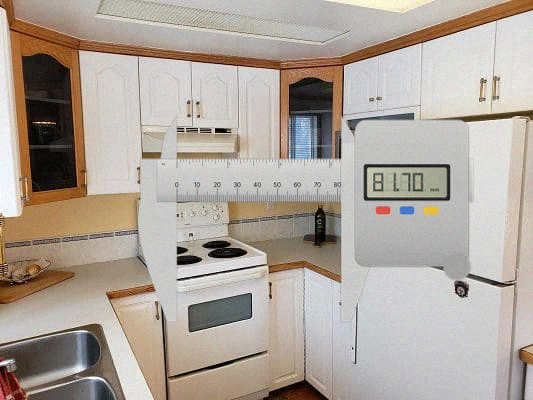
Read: 81.70,mm
